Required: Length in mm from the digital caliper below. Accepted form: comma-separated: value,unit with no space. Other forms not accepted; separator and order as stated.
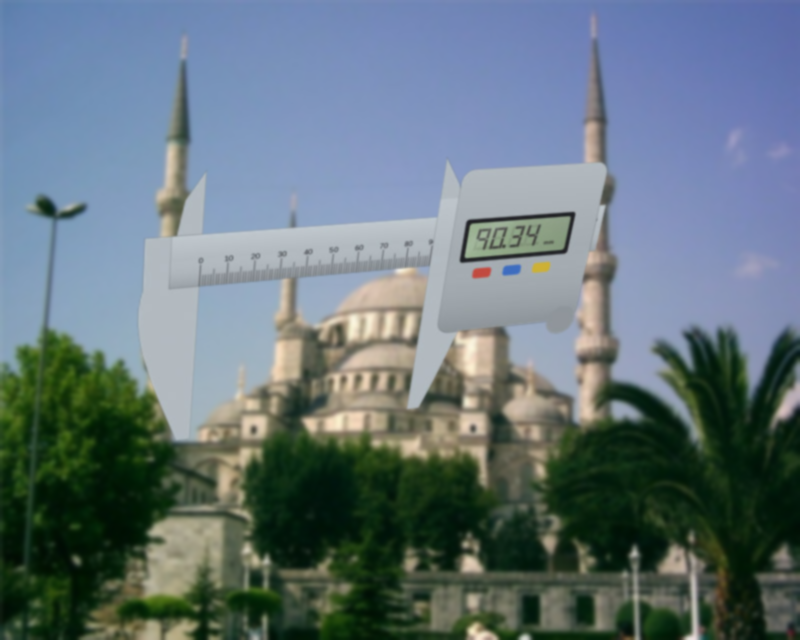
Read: 90.34,mm
